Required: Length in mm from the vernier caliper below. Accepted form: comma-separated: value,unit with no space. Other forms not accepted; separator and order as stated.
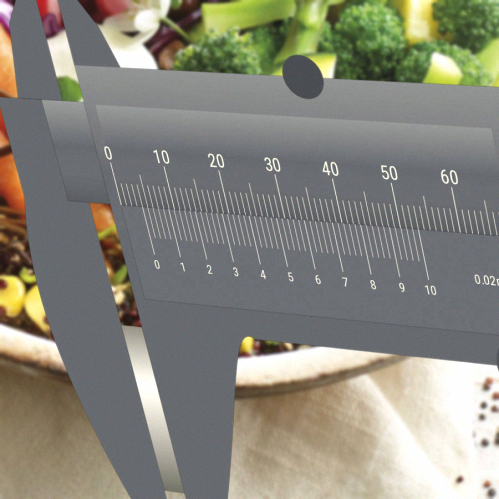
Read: 4.0,mm
